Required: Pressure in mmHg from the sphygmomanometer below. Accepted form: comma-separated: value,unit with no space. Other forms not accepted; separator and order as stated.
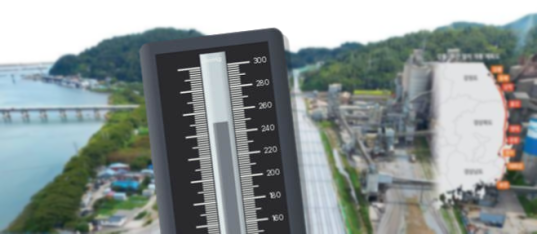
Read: 250,mmHg
